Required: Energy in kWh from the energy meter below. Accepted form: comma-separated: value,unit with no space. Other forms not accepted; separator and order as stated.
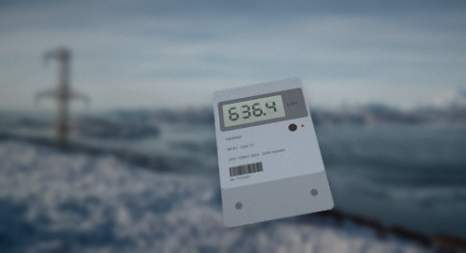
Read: 636.4,kWh
